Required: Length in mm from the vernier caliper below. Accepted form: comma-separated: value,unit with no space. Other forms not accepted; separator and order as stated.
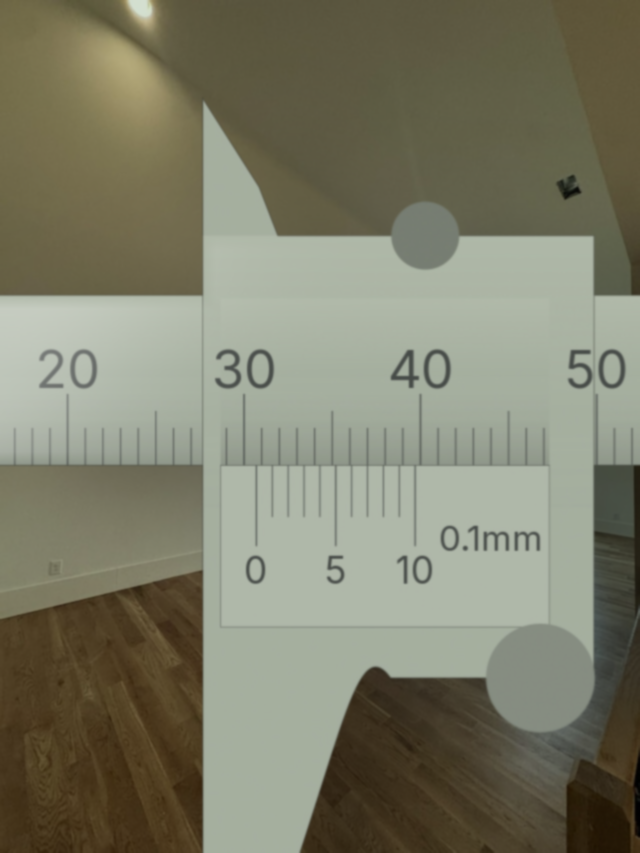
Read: 30.7,mm
